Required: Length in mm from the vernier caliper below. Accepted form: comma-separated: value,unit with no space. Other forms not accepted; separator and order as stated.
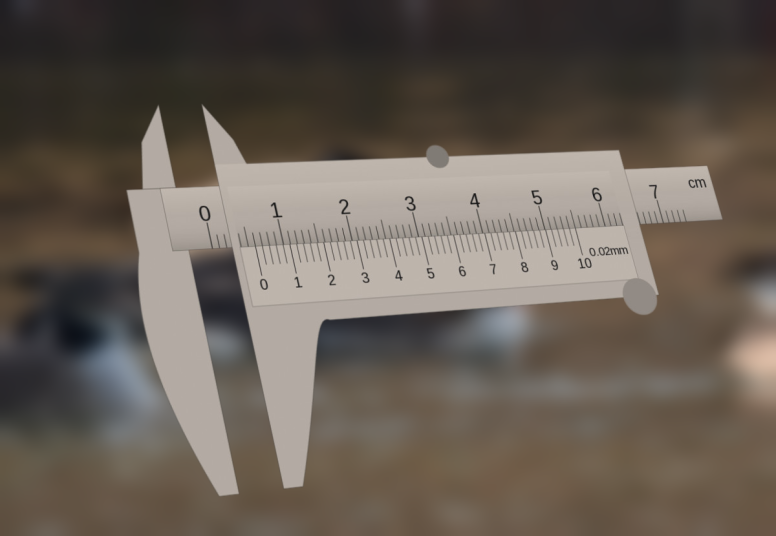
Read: 6.0,mm
